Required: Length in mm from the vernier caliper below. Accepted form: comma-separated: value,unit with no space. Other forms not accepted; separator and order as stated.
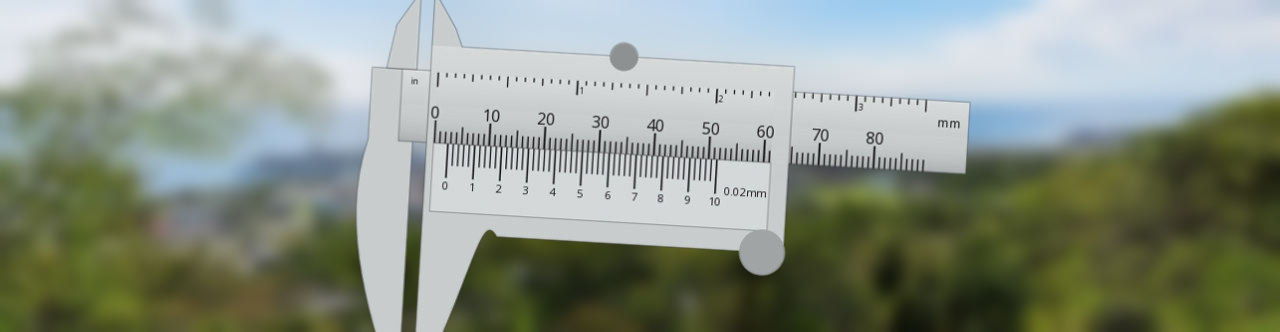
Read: 2.5,mm
